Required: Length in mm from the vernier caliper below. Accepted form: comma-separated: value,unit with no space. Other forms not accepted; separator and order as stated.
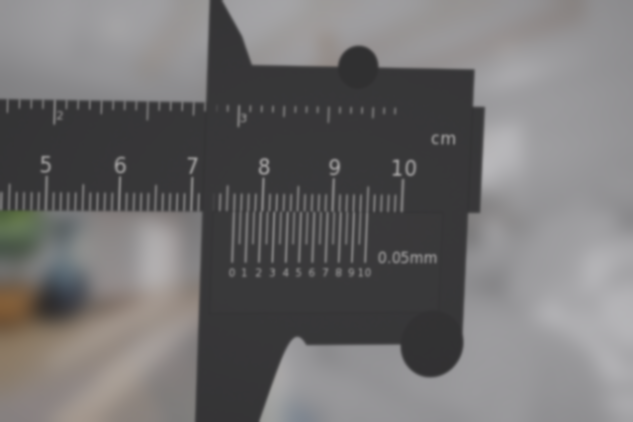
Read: 76.0,mm
